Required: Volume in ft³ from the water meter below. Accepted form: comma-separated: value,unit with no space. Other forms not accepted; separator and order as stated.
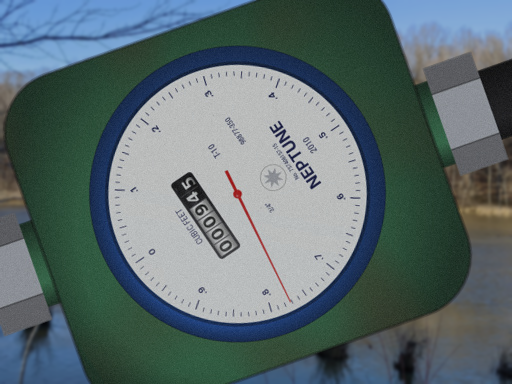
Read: 944.77,ft³
